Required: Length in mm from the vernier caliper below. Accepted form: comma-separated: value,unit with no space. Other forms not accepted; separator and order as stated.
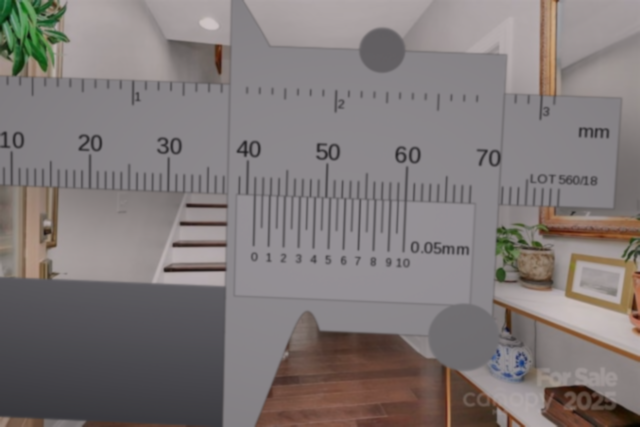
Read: 41.0,mm
